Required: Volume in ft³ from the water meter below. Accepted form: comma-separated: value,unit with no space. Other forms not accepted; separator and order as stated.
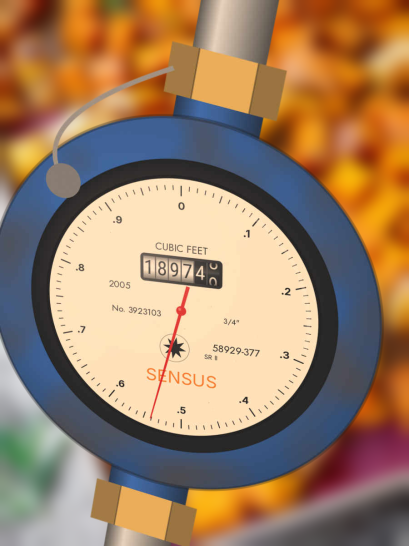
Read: 189748.54,ft³
